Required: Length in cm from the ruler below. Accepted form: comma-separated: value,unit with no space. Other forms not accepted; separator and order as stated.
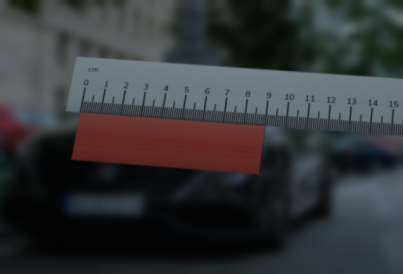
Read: 9,cm
